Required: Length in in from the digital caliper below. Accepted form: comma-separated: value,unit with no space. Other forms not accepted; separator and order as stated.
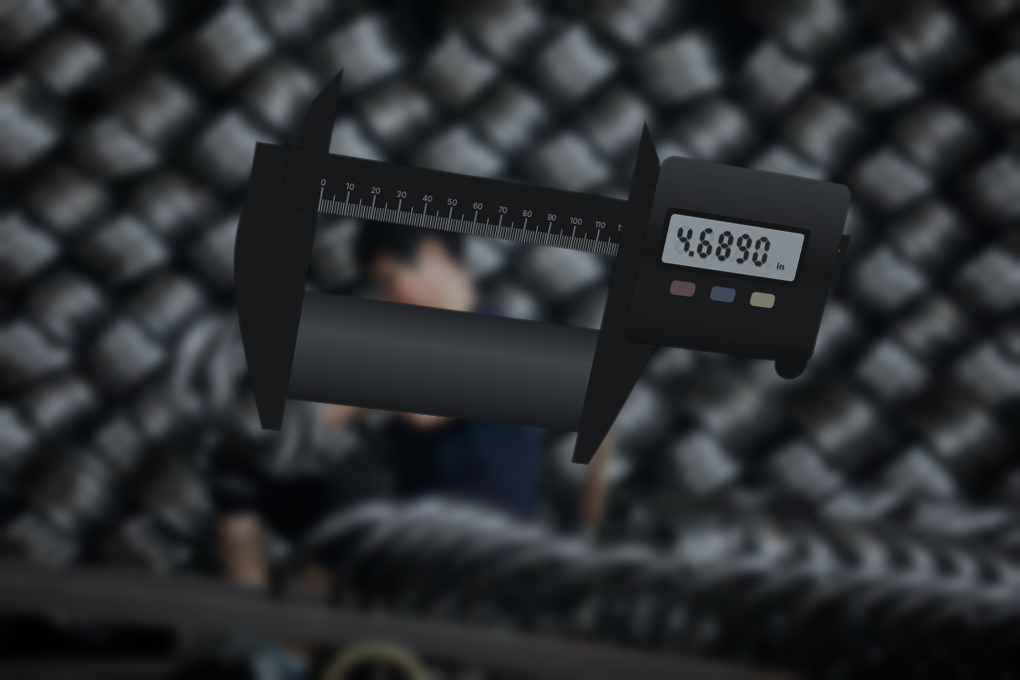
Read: 4.6890,in
